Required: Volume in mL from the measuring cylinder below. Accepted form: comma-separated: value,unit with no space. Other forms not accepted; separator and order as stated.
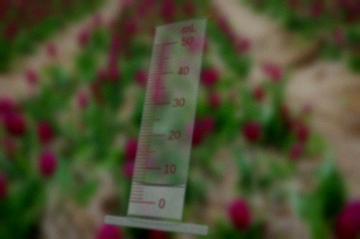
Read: 5,mL
